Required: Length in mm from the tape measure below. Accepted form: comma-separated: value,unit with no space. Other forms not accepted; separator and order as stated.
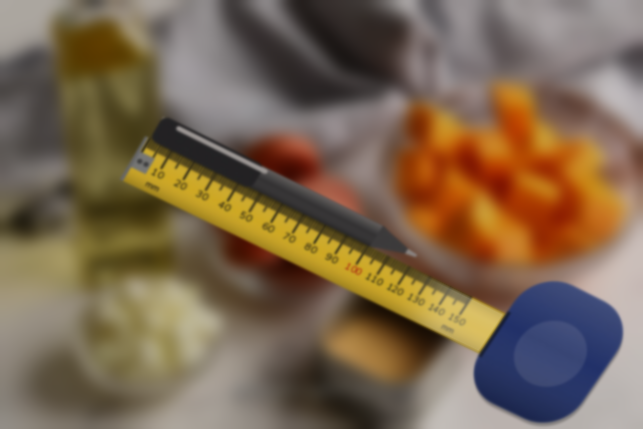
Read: 120,mm
